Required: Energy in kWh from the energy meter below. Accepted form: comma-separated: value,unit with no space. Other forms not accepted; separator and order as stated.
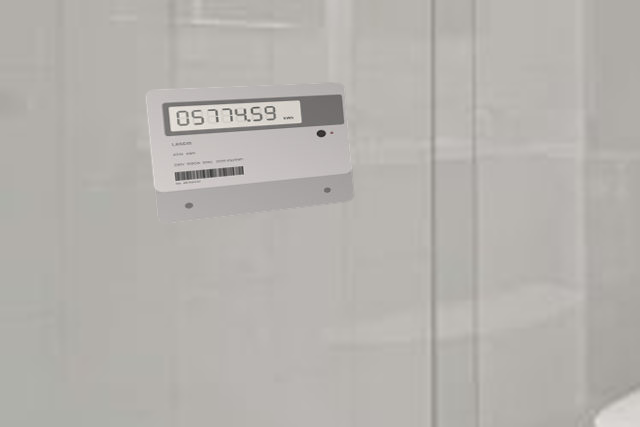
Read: 5774.59,kWh
